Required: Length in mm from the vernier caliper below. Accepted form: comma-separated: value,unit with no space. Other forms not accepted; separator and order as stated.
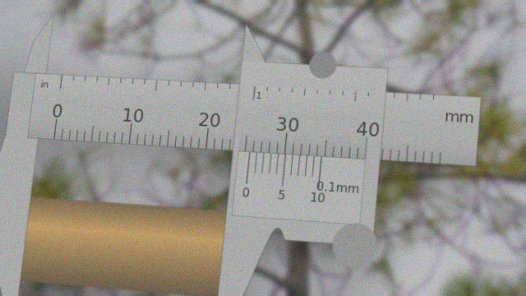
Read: 25.6,mm
